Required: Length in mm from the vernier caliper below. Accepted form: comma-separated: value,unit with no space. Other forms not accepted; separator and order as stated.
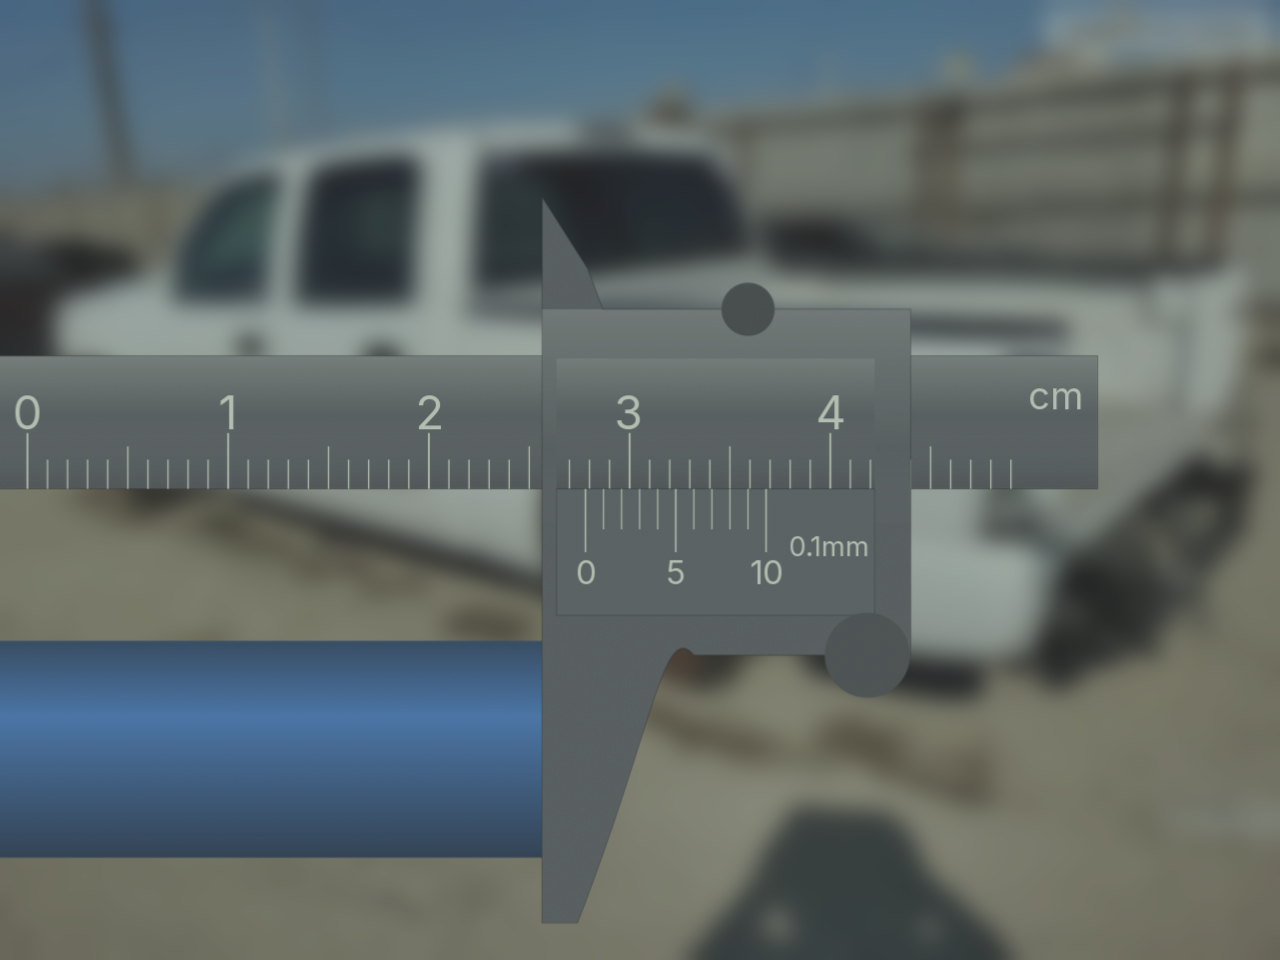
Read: 27.8,mm
